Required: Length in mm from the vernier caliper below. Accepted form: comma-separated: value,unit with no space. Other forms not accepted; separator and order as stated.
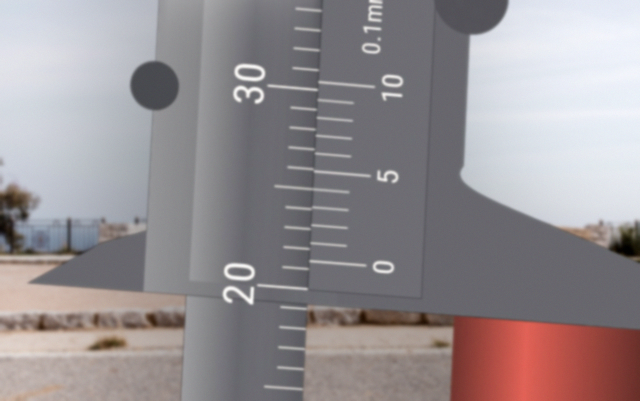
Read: 21.4,mm
